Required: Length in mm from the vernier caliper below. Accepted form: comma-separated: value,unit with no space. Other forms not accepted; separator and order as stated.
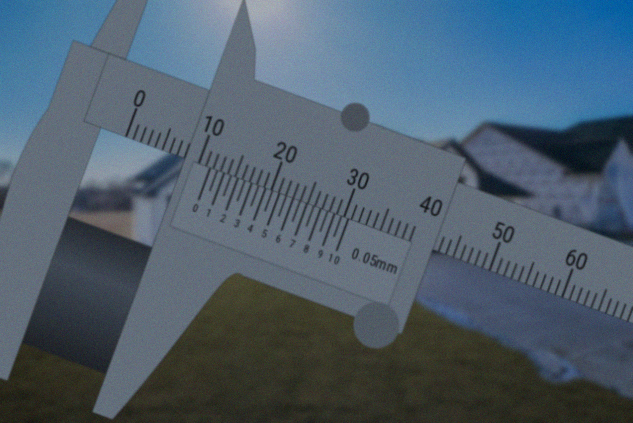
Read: 11.6,mm
